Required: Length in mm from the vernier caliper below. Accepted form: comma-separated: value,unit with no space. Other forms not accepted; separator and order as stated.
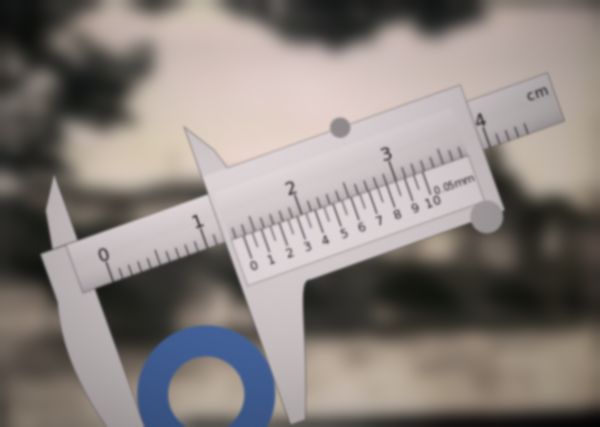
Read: 13.8,mm
